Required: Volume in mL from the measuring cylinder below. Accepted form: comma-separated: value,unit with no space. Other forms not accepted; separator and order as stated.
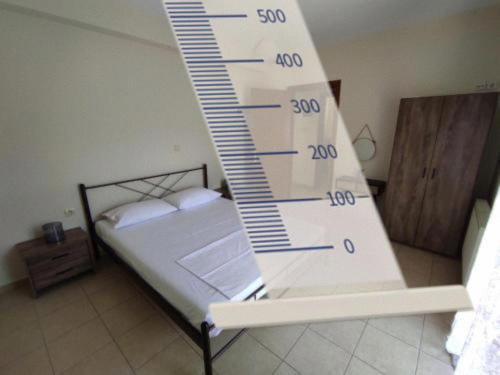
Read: 100,mL
